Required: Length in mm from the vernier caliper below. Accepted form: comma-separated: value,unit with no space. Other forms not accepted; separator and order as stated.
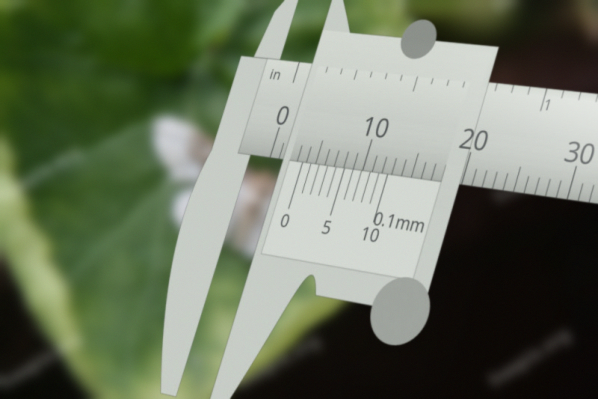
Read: 3.6,mm
